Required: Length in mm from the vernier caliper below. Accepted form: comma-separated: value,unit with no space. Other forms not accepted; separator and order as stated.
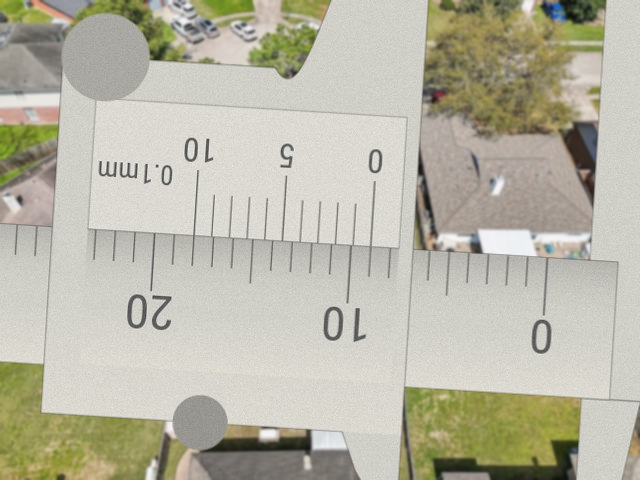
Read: 9.0,mm
